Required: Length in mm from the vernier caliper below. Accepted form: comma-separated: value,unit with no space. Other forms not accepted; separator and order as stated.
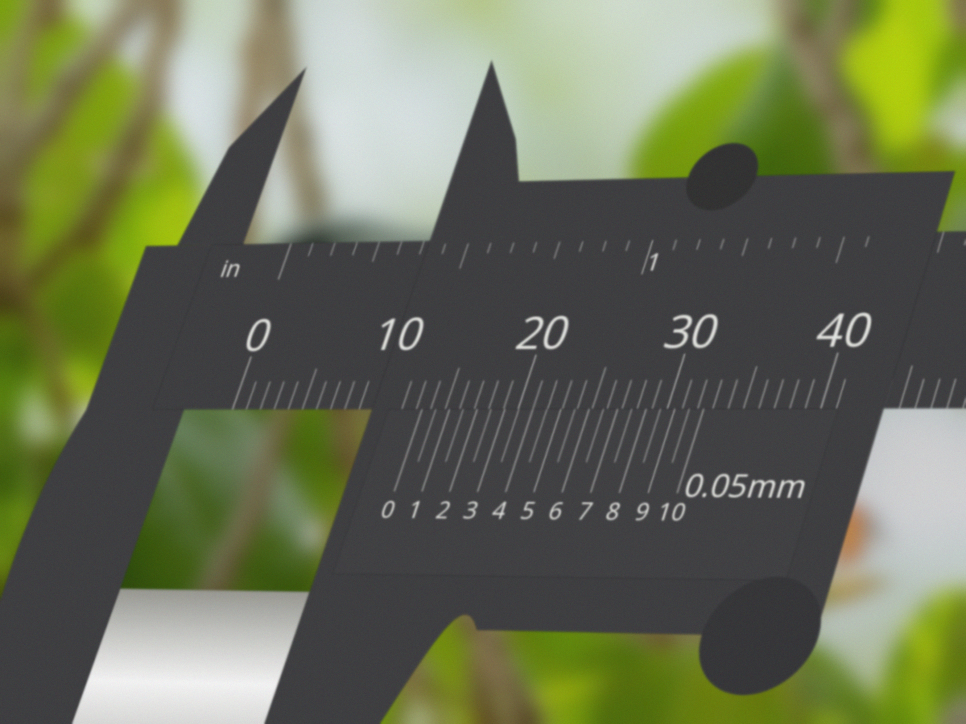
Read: 13.4,mm
